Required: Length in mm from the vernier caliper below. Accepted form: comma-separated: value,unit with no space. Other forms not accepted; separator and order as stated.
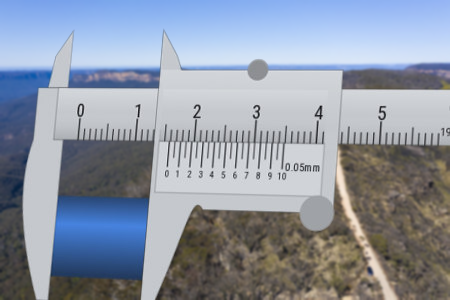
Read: 15.8,mm
